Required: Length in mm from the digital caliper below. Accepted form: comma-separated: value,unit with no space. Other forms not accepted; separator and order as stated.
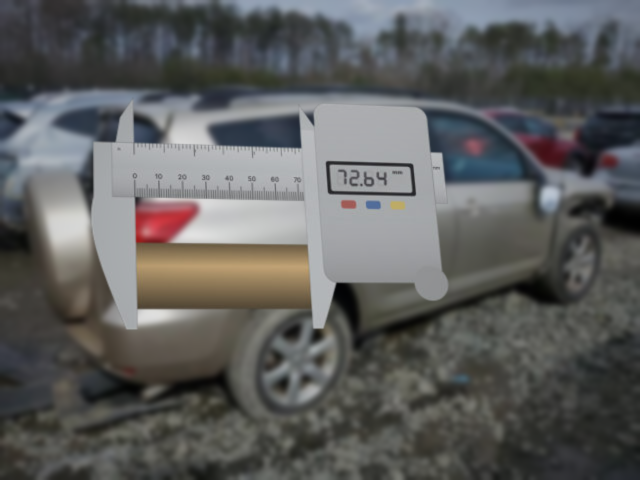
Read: 72.64,mm
